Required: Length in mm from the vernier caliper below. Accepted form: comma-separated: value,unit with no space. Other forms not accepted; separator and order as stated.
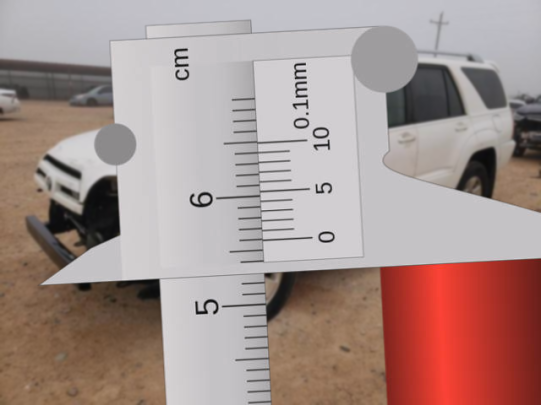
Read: 55.9,mm
